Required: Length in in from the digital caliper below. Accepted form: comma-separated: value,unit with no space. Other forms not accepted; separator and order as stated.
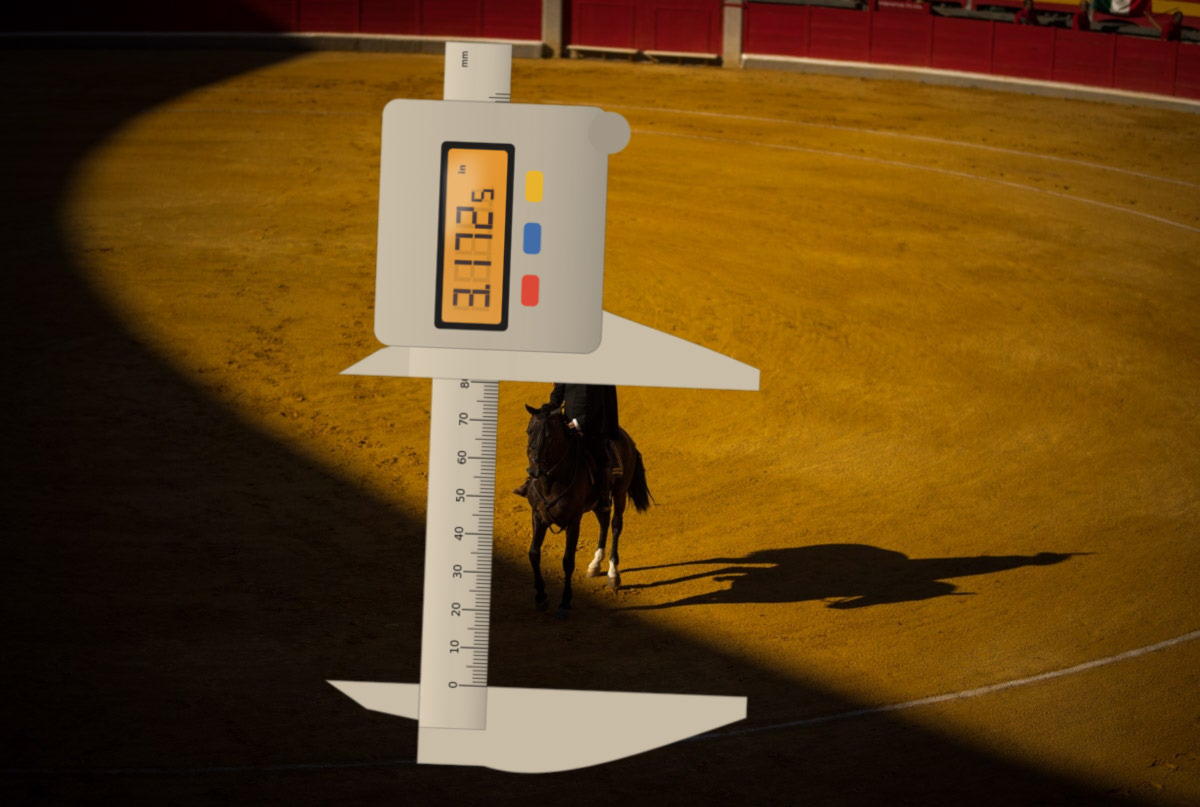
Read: 3.1725,in
